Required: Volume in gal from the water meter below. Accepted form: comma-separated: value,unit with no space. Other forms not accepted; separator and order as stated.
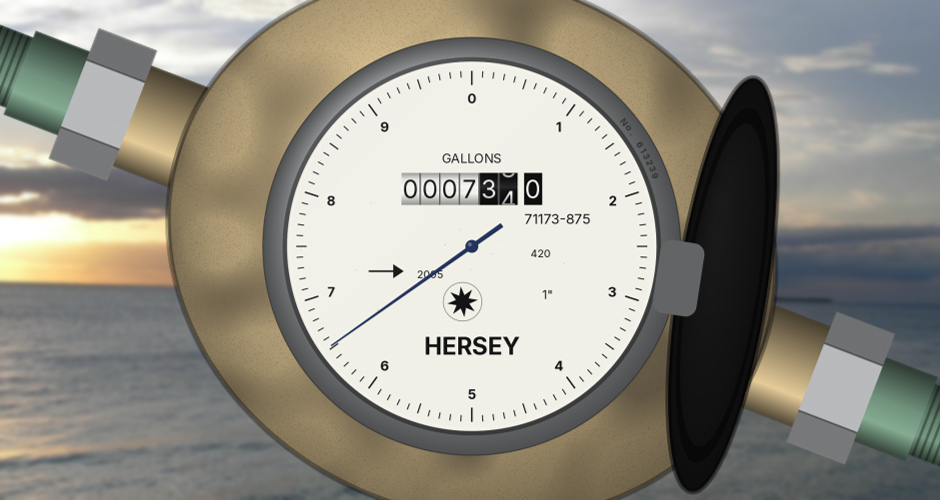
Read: 7336.5,gal
